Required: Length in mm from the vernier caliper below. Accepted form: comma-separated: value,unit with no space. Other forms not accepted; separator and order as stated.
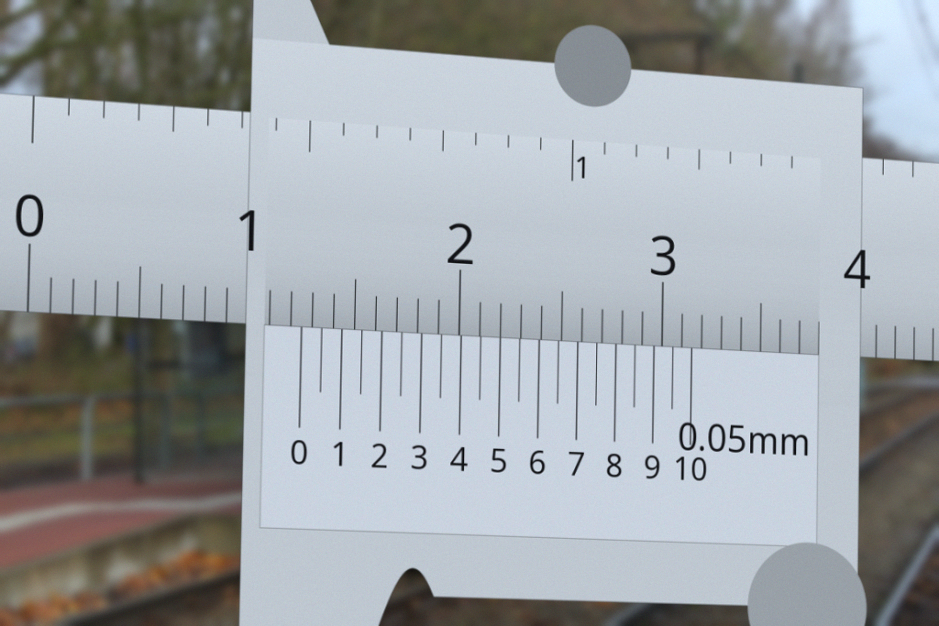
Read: 12.5,mm
